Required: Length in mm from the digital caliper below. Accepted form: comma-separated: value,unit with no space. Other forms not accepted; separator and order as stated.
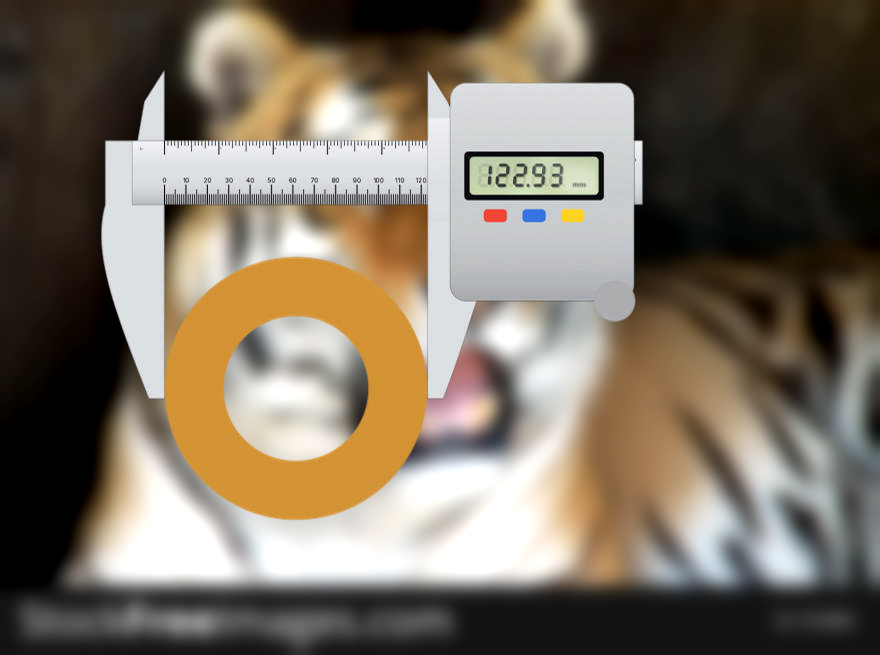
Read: 122.93,mm
